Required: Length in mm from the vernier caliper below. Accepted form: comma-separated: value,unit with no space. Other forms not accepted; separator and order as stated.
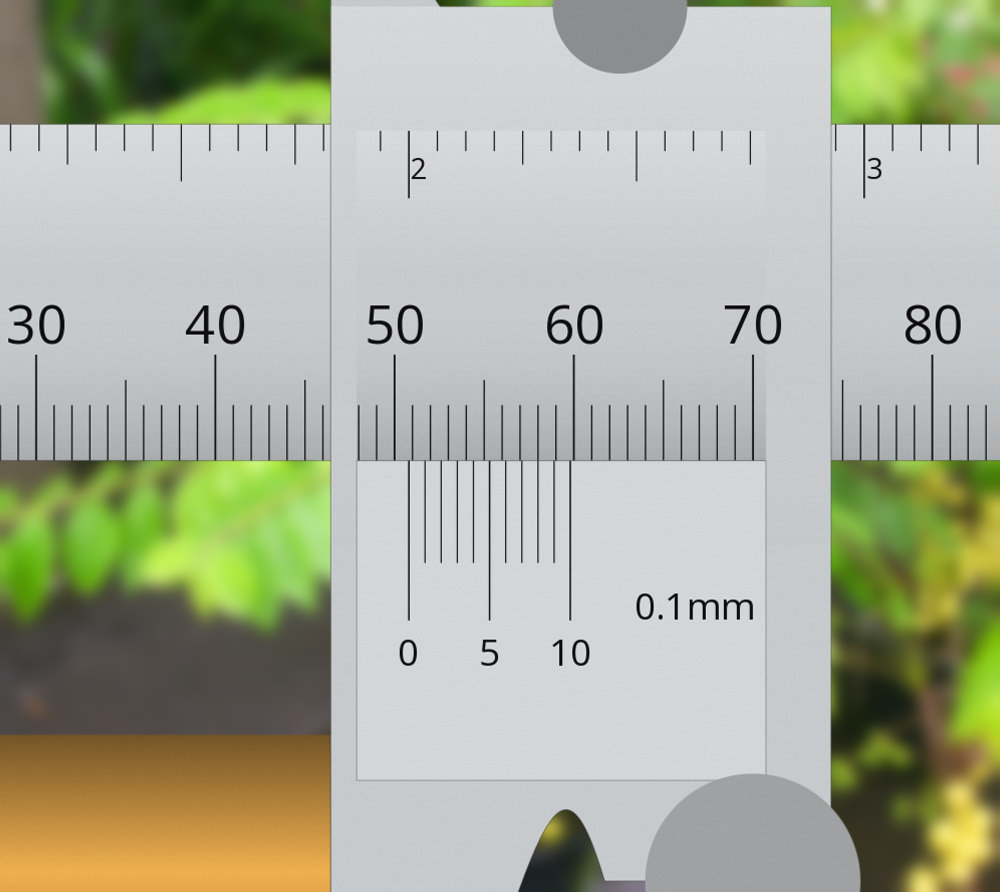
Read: 50.8,mm
